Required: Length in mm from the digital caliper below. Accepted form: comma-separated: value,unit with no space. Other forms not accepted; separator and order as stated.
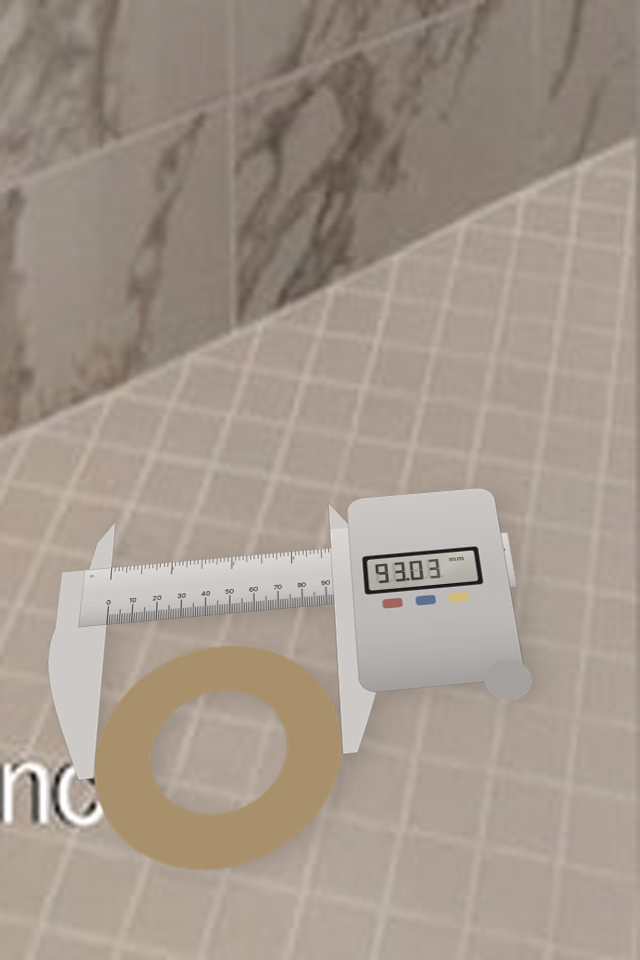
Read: 93.03,mm
